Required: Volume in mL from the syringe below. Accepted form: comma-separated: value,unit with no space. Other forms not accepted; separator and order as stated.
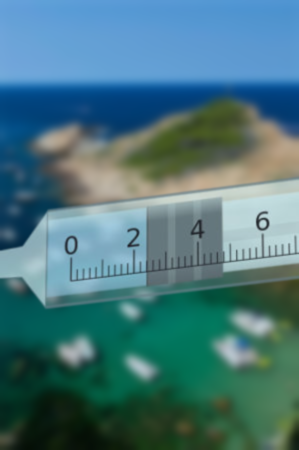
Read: 2.4,mL
